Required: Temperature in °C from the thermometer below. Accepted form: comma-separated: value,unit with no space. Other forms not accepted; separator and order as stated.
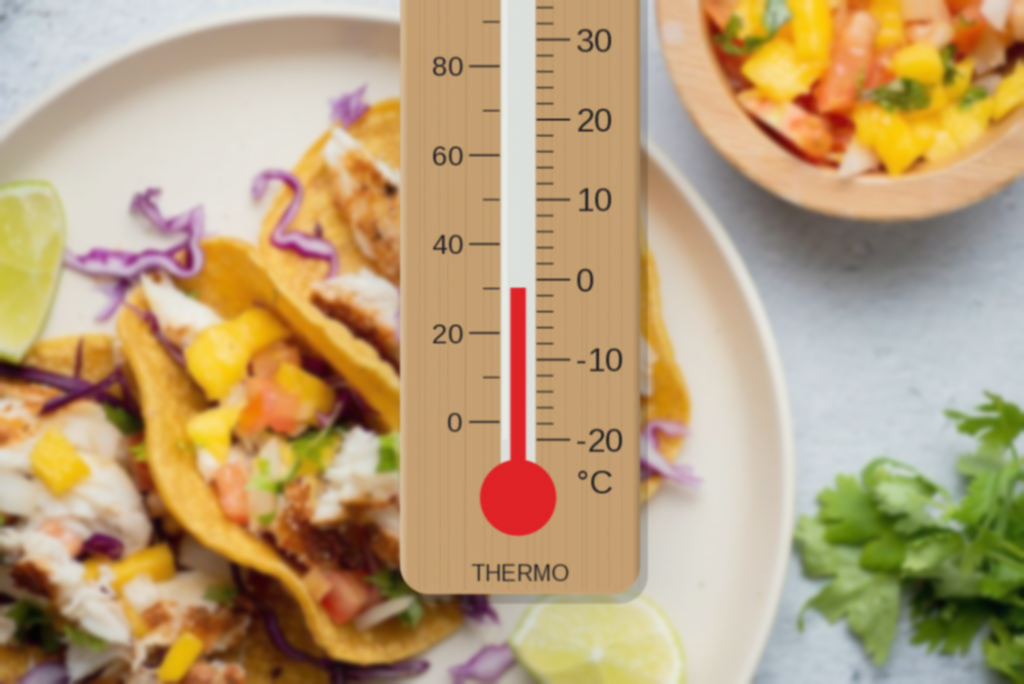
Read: -1,°C
